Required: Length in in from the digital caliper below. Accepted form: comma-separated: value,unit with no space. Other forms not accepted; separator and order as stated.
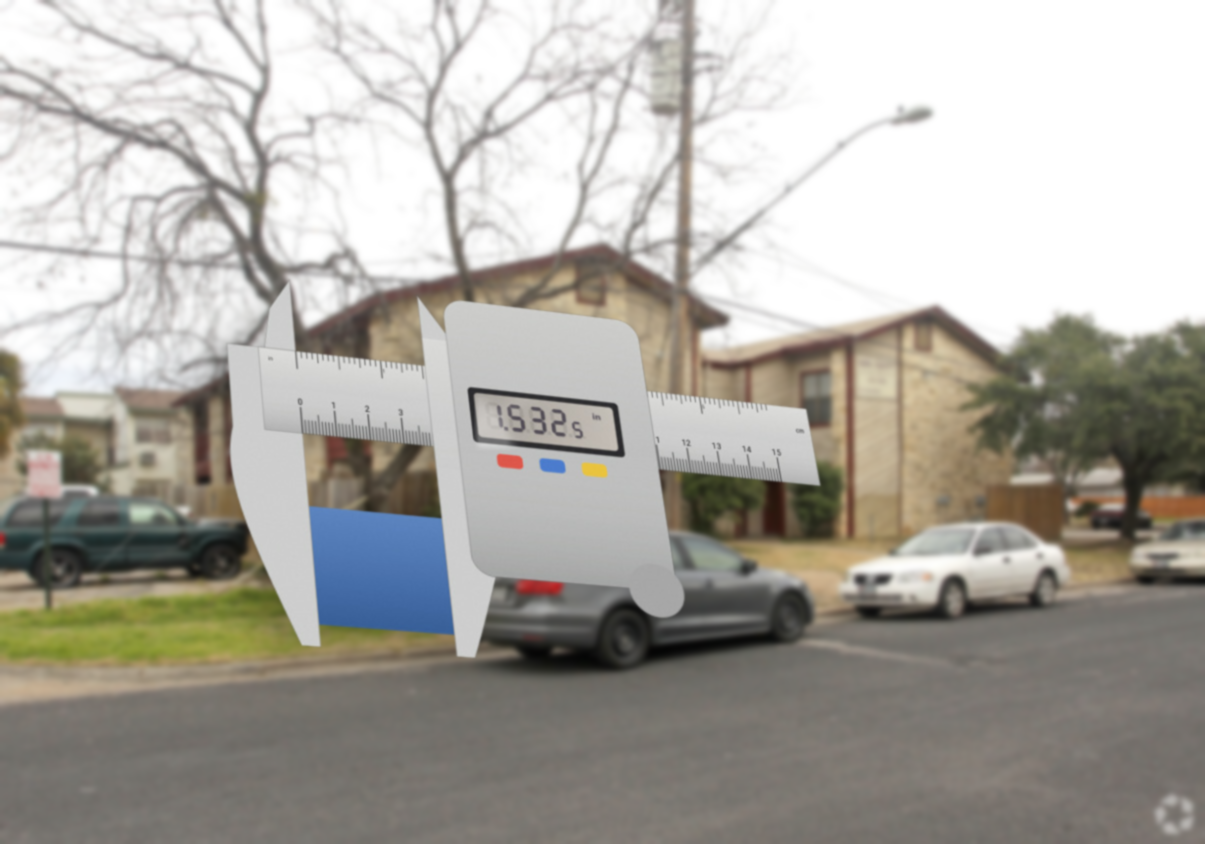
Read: 1.5325,in
